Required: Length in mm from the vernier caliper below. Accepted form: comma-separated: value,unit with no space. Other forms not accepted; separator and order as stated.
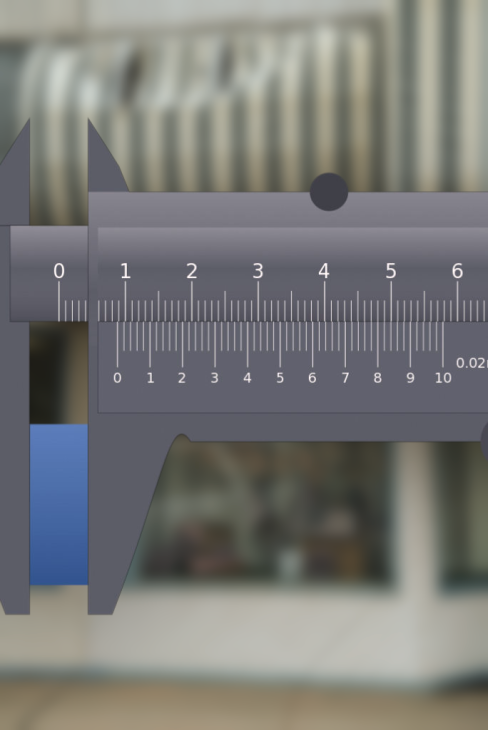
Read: 8.8,mm
